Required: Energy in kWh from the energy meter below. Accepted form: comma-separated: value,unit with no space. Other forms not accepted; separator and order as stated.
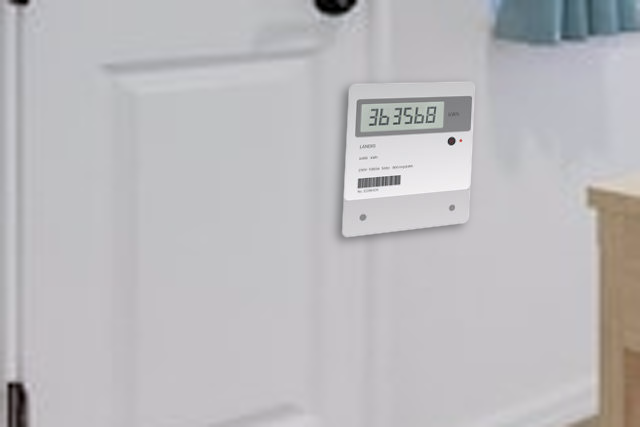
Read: 363568,kWh
